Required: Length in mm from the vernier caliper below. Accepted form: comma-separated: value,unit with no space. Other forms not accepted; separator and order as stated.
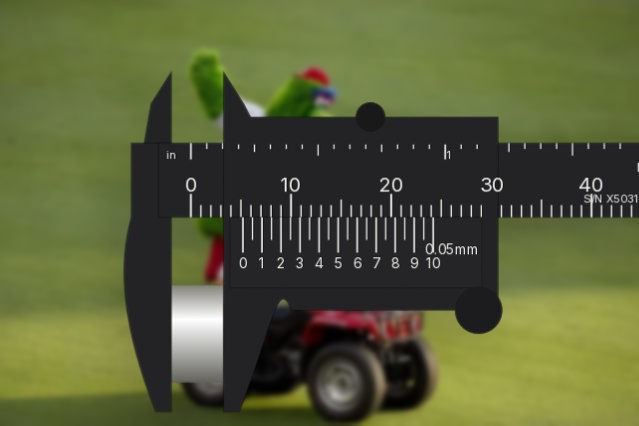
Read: 5.2,mm
